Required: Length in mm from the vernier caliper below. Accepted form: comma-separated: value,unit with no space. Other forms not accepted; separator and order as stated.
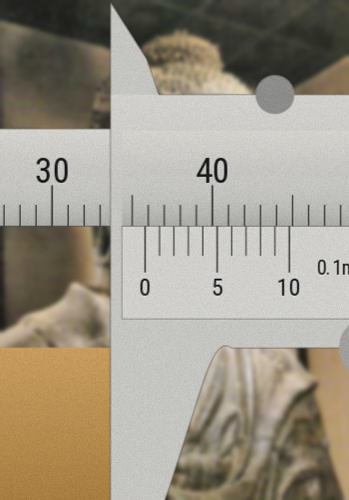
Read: 35.8,mm
